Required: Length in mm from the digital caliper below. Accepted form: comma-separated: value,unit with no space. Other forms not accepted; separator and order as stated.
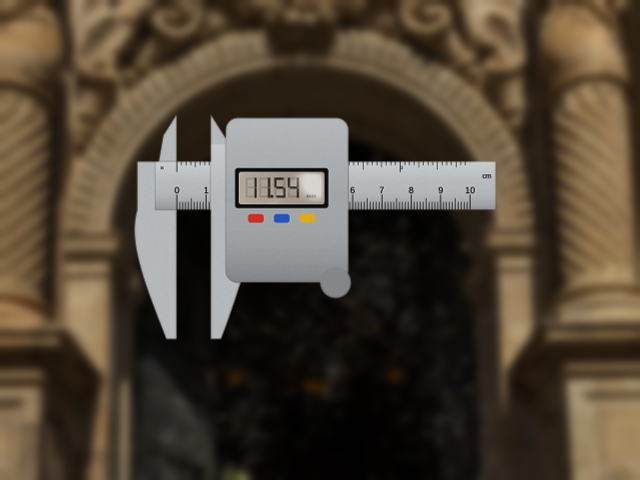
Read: 11.54,mm
